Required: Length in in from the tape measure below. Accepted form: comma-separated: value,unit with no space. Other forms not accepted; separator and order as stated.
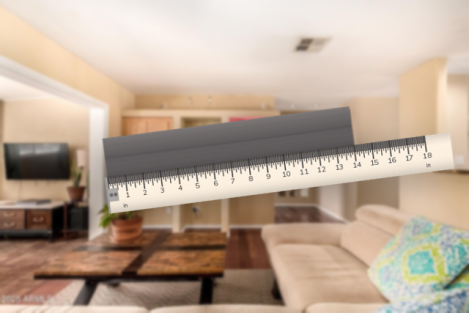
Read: 14,in
